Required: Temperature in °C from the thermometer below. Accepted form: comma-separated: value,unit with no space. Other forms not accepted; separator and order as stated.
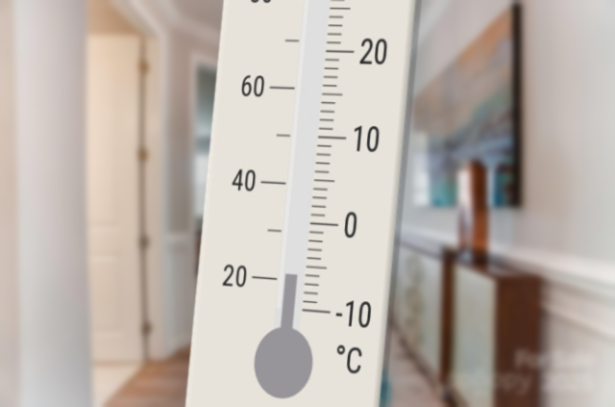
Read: -6,°C
